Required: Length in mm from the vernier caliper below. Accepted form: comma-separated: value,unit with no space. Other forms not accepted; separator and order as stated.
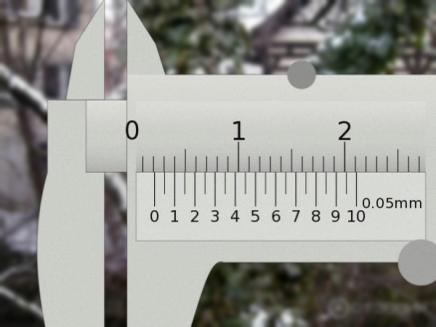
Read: 2.1,mm
